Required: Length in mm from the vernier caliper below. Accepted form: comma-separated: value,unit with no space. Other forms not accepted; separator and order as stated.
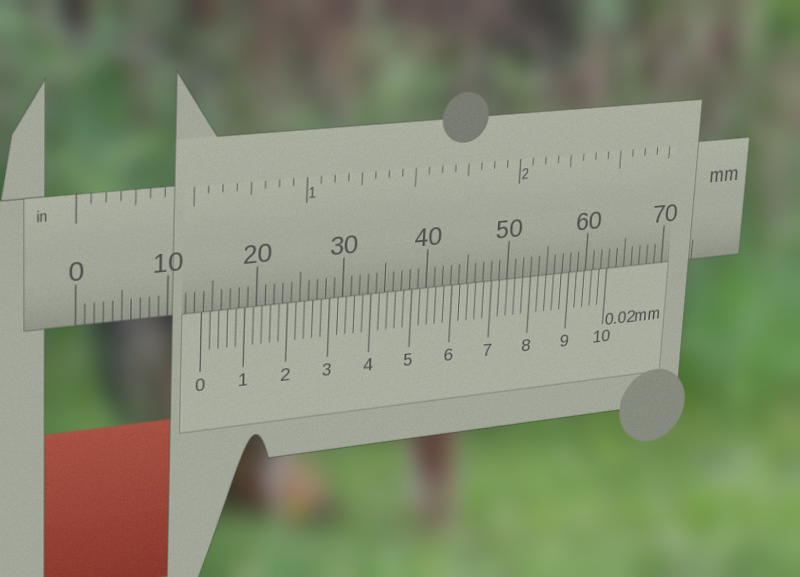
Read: 13.8,mm
